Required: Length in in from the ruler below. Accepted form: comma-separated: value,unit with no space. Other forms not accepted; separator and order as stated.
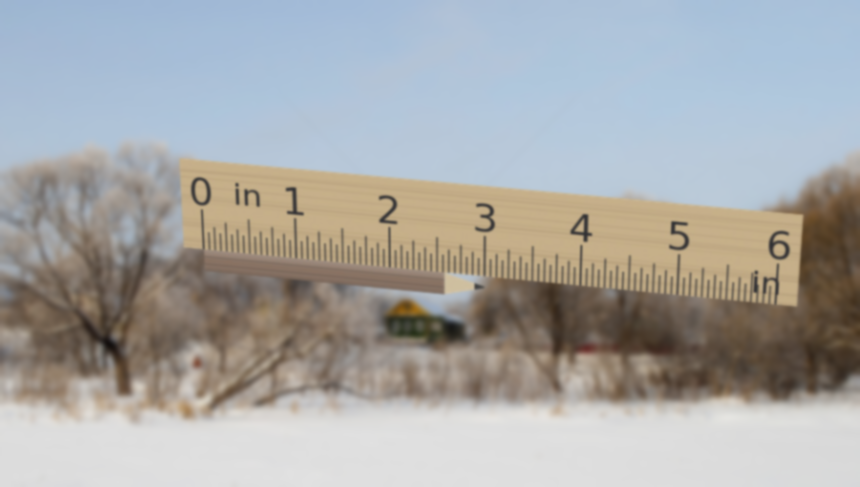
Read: 3,in
